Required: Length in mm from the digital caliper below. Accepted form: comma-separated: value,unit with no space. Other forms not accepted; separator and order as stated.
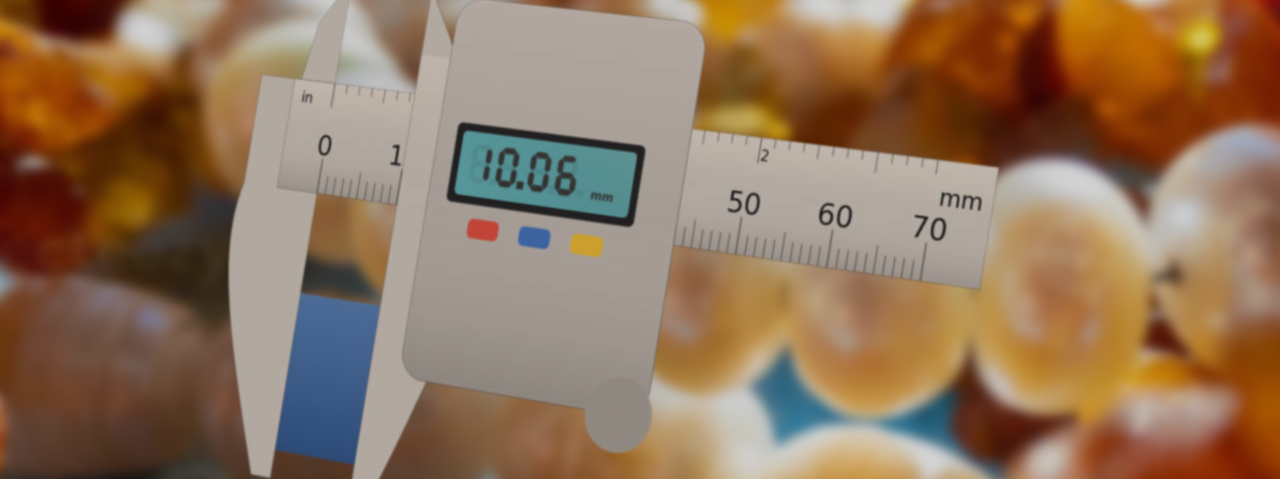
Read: 10.06,mm
